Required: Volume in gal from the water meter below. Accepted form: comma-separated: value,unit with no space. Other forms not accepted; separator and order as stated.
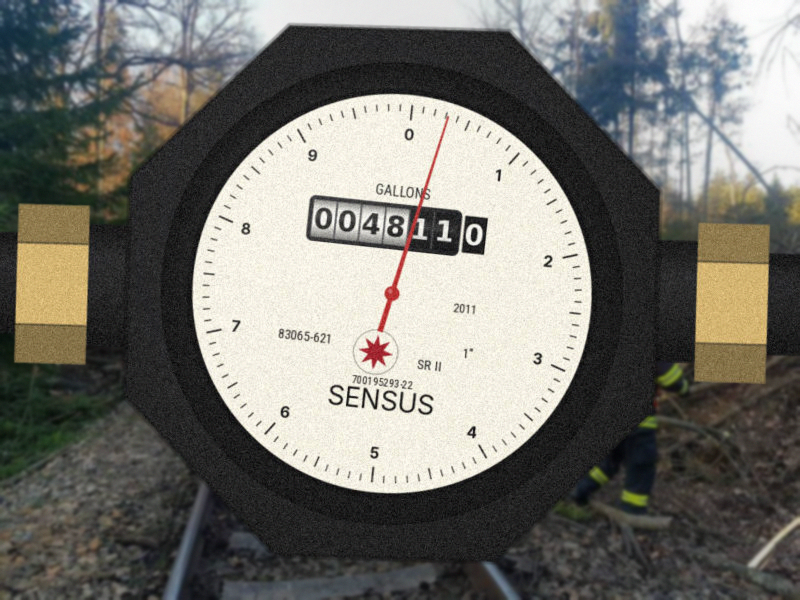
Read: 48110.3,gal
